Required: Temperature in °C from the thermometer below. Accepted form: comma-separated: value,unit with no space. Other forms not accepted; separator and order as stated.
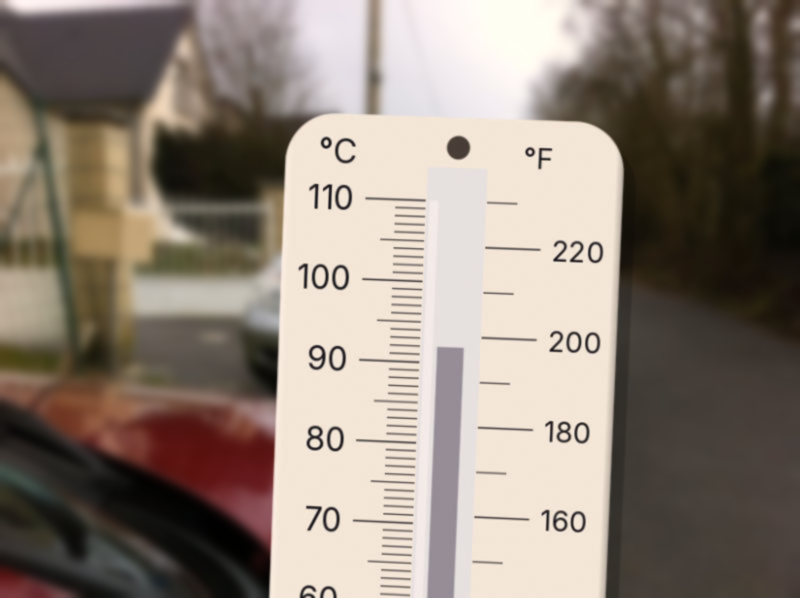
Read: 92,°C
